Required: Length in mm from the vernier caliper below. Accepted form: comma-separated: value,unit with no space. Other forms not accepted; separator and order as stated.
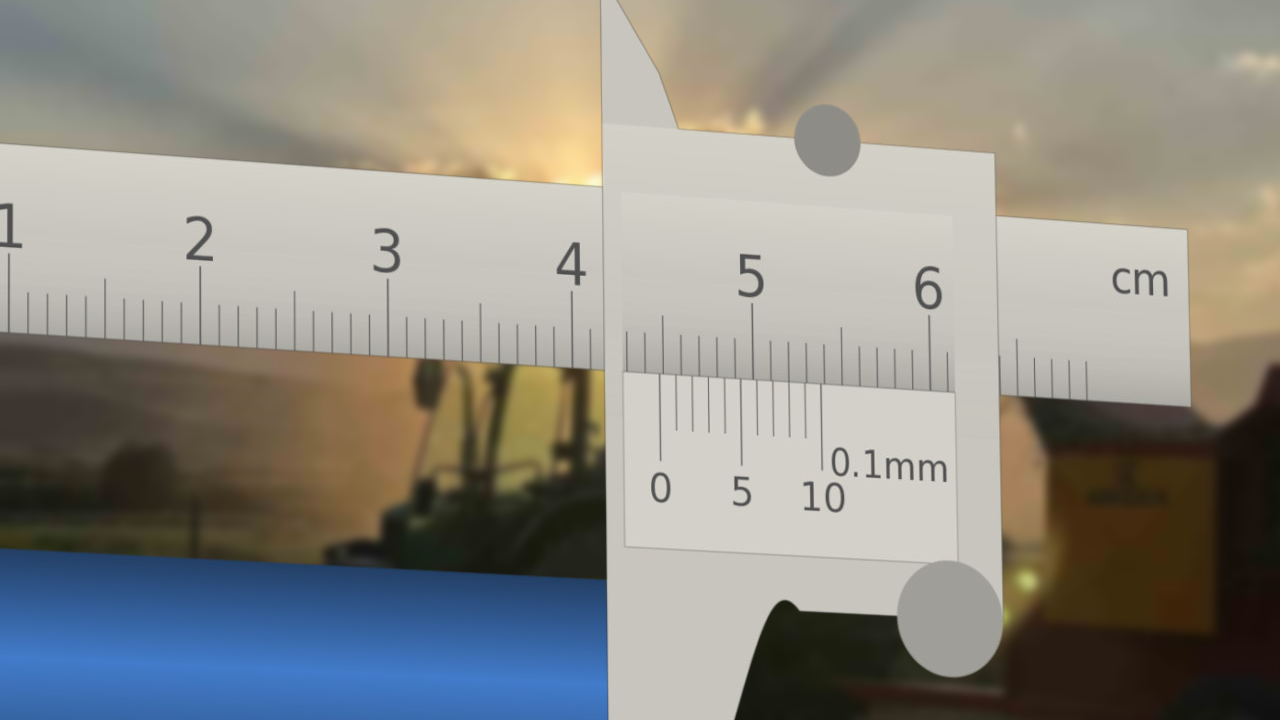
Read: 44.8,mm
